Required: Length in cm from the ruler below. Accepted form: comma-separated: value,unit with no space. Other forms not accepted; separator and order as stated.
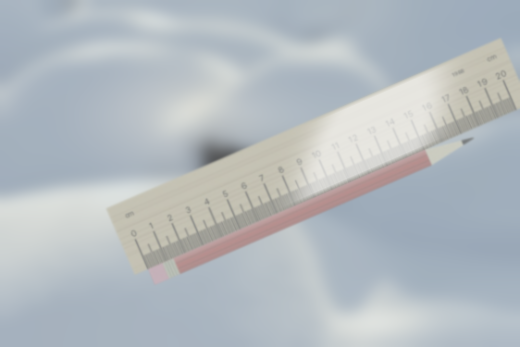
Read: 17.5,cm
